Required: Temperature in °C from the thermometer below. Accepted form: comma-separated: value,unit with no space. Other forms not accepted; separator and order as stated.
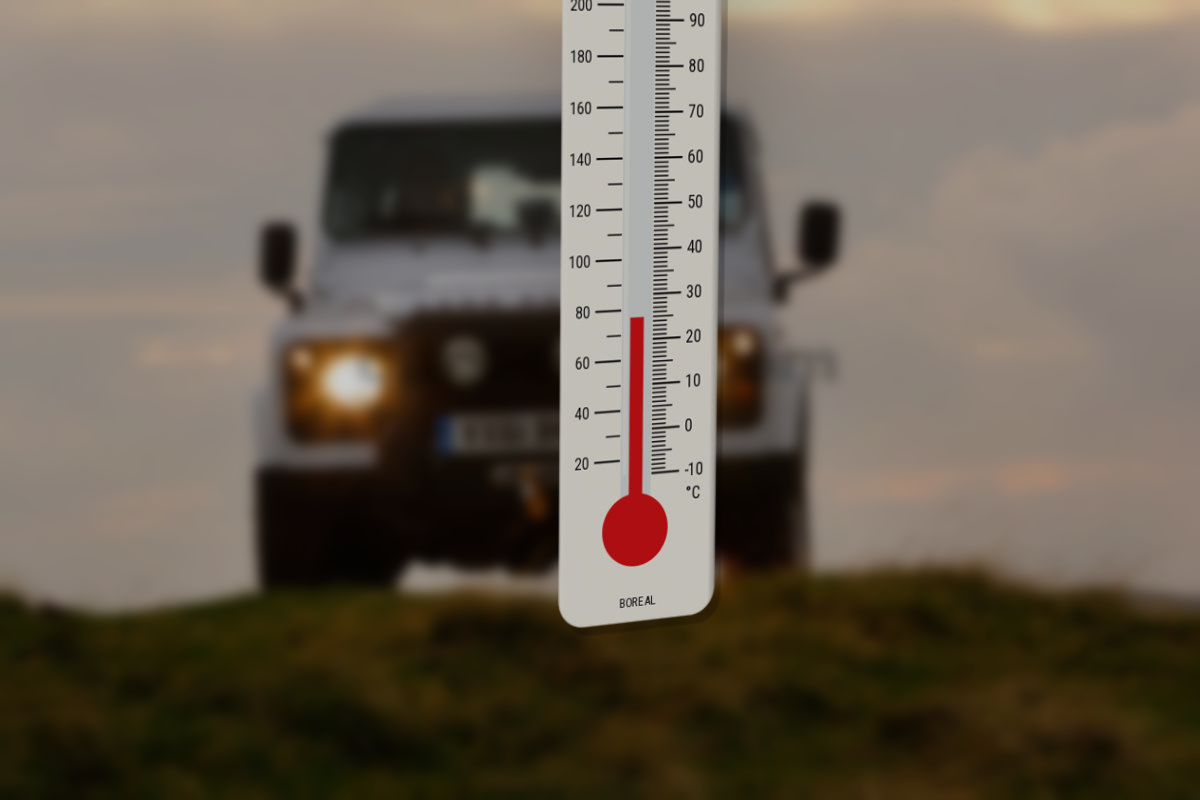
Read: 25,°C
